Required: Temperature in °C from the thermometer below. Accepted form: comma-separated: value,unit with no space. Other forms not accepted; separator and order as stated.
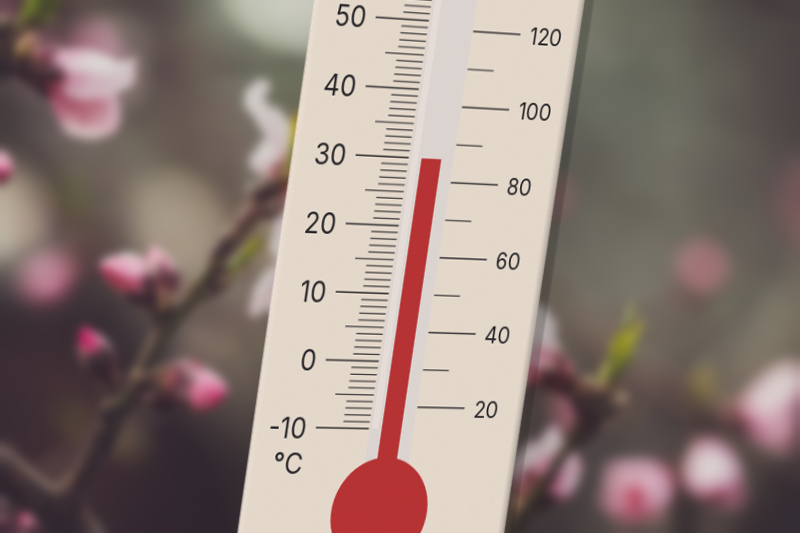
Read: 30,°C
